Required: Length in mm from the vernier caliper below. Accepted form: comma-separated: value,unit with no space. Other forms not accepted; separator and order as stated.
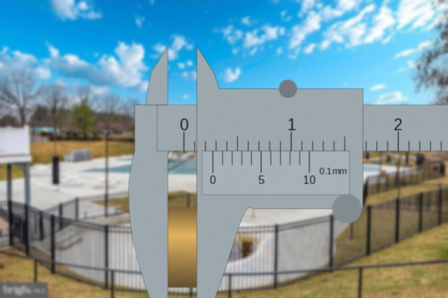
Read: 2.7,mm
